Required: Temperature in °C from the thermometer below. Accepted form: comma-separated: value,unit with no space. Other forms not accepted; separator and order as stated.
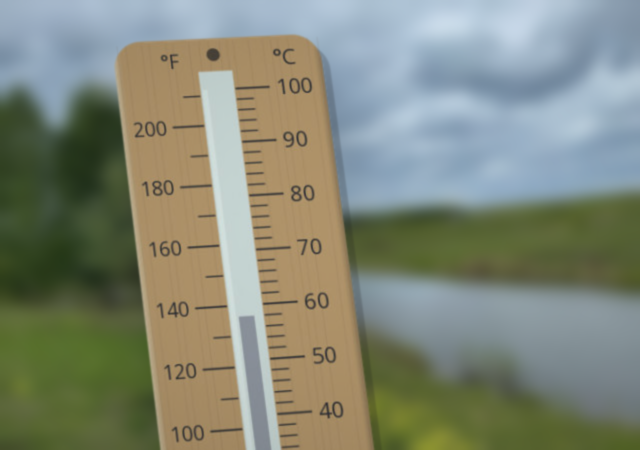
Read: 58,°C
